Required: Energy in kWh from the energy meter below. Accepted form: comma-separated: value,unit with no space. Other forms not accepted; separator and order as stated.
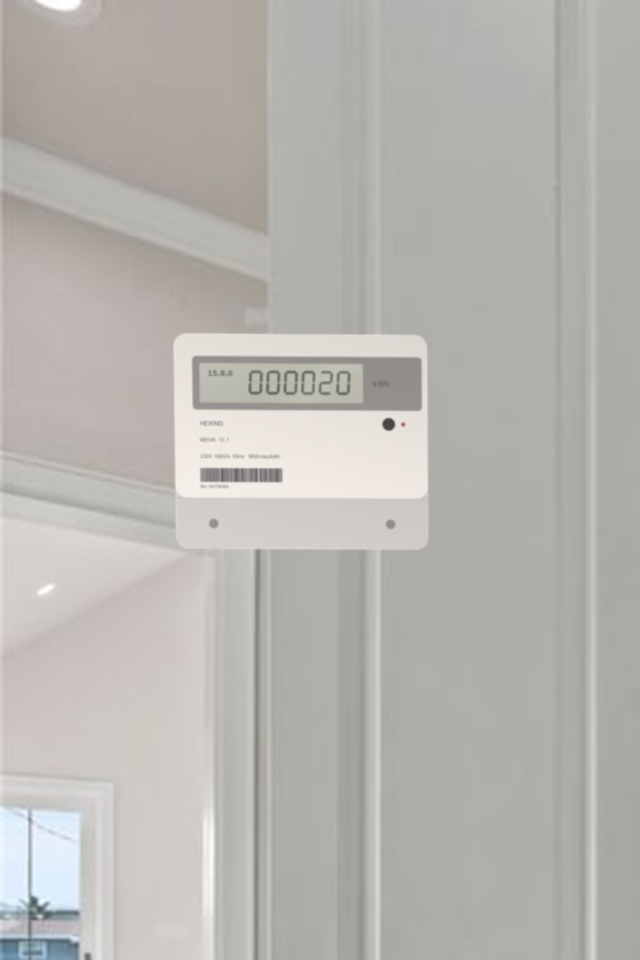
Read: 20,kWh
